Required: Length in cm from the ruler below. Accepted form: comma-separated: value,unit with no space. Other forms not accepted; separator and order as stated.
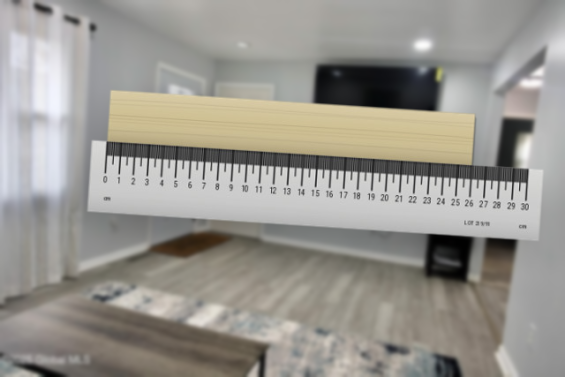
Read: 26,cm
